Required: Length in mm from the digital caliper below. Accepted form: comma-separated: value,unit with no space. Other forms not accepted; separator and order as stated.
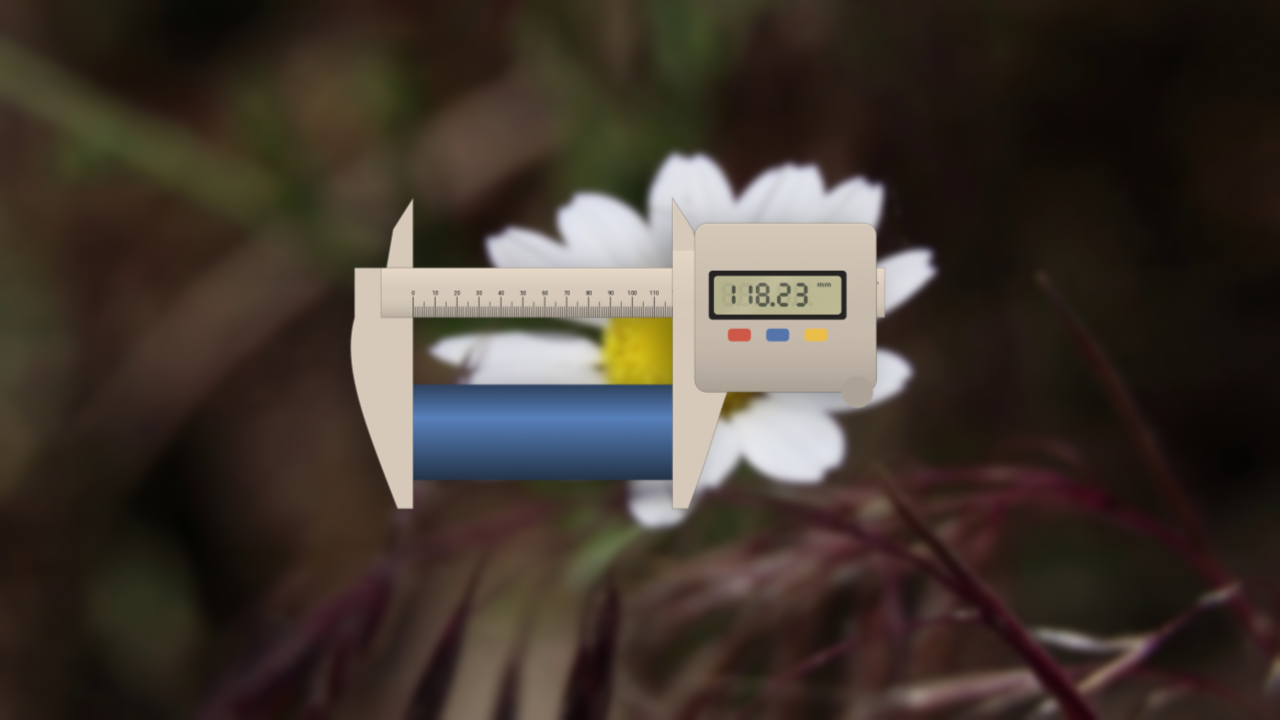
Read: 118.23,mm
